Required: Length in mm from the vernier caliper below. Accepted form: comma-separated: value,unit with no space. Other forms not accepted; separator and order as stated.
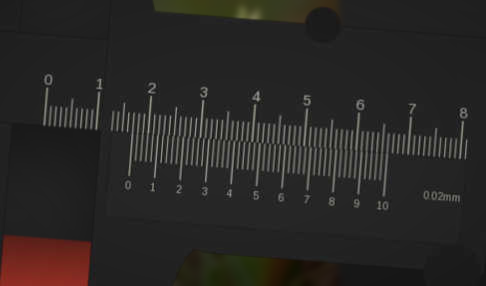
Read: 17.0,mm
